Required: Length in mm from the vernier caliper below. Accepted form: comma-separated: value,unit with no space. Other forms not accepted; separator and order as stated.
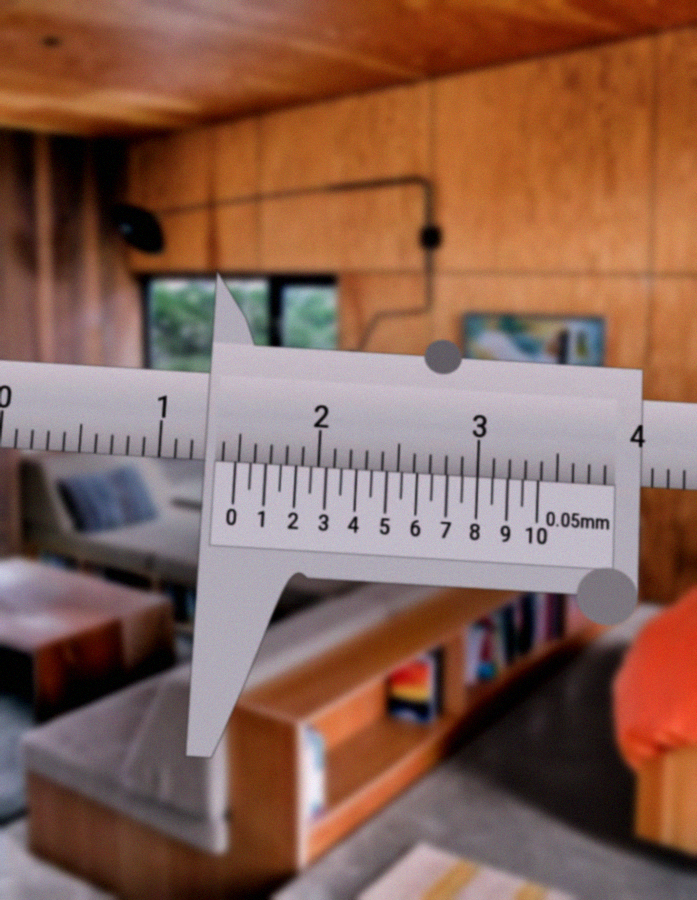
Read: 14.8,mm
